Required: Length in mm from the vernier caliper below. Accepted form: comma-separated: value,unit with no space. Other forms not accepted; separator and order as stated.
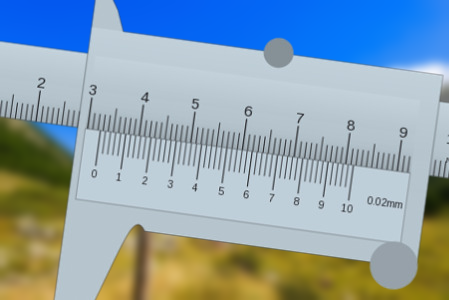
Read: 32.5,mm
